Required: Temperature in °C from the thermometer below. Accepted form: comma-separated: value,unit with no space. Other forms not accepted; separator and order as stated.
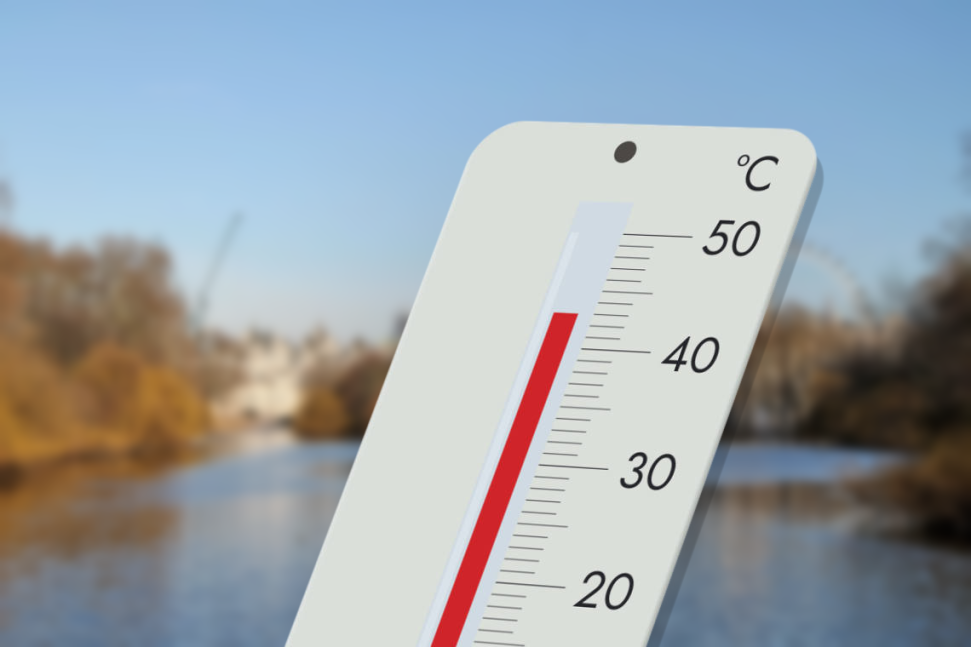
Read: 43,°C
